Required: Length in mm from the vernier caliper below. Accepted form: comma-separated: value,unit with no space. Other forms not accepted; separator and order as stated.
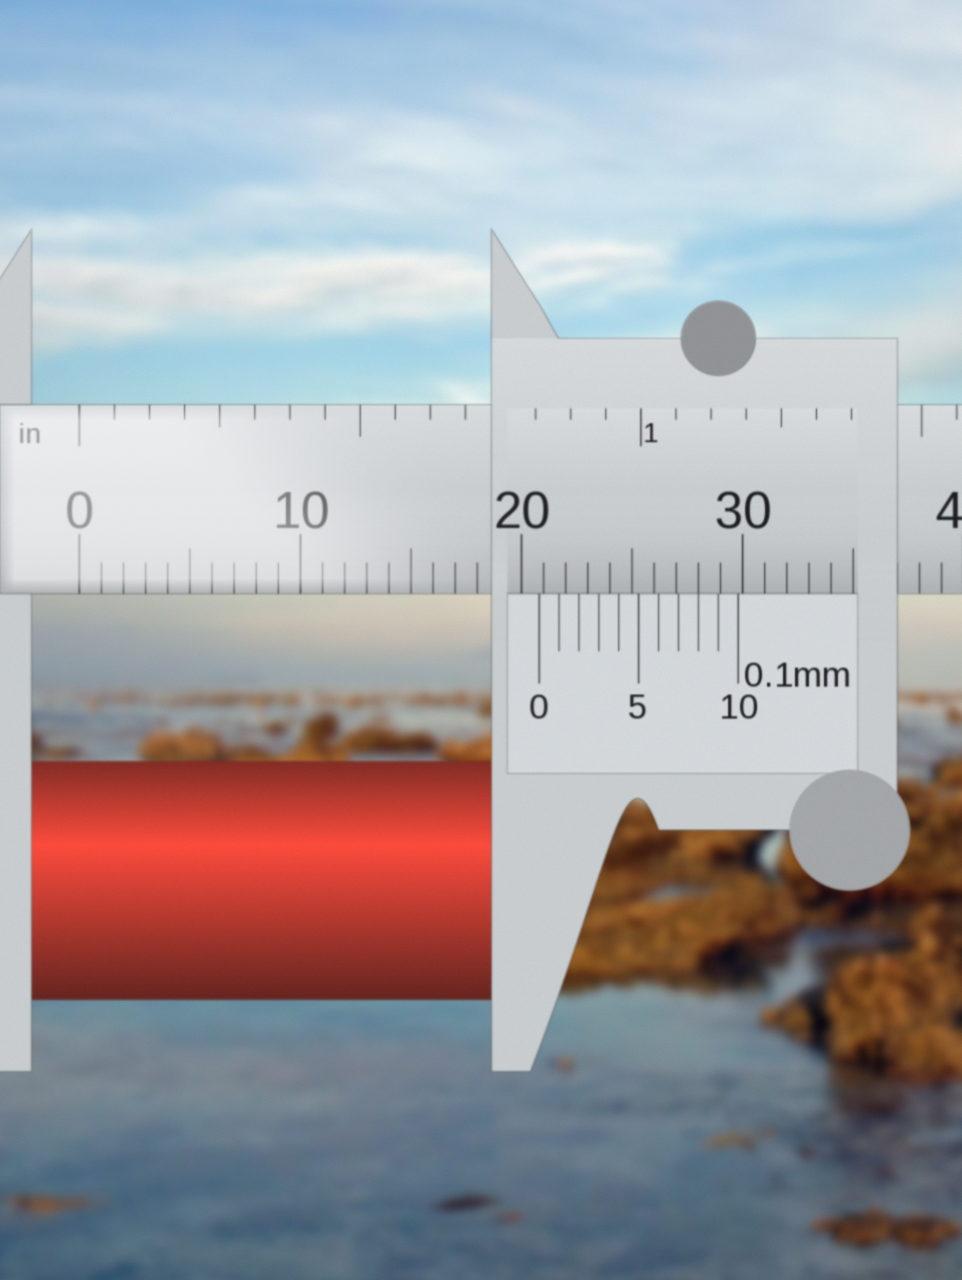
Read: 20.8,mm
